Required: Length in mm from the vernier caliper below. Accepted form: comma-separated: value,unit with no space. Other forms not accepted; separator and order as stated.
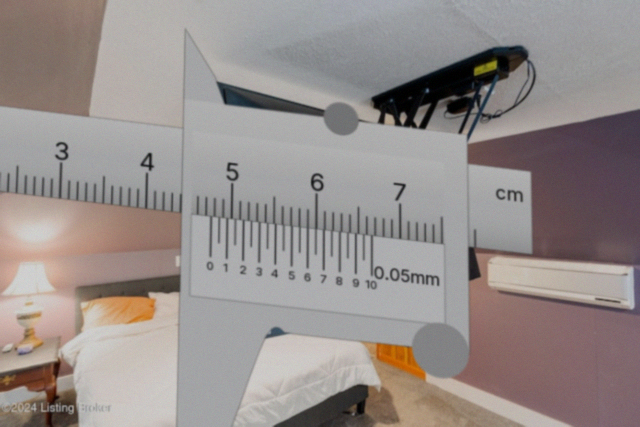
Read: 47.6,mm
